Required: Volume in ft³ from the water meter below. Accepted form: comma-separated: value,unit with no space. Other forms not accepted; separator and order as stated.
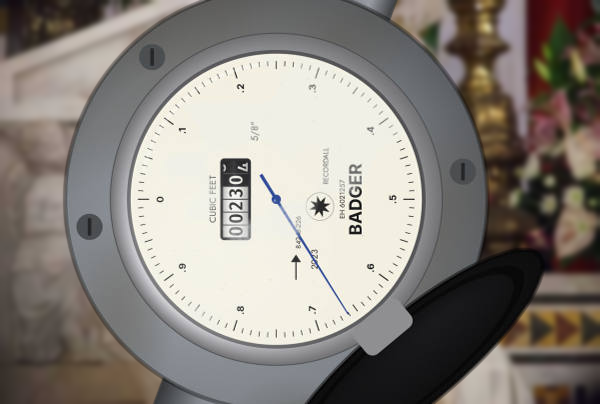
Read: 2303.66,ft³
